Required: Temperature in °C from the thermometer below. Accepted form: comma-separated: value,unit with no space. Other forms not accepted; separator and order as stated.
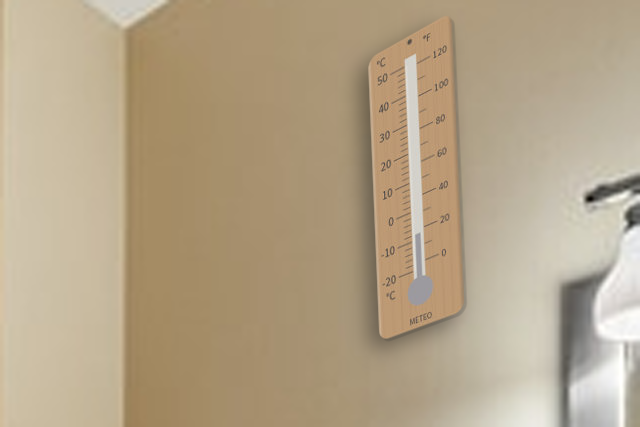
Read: -8,°C
